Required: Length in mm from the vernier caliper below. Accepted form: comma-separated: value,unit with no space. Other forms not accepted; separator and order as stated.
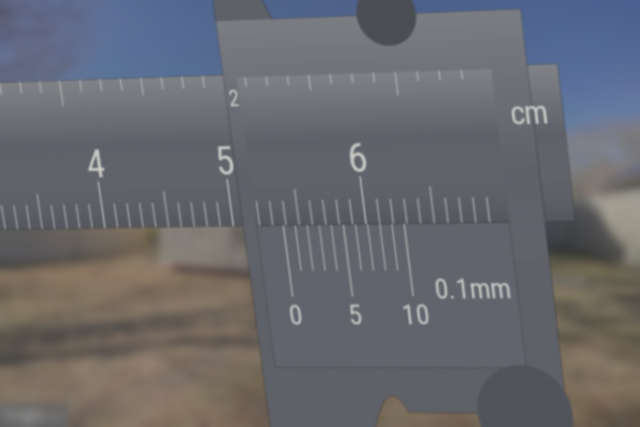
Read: 53.8,mm
